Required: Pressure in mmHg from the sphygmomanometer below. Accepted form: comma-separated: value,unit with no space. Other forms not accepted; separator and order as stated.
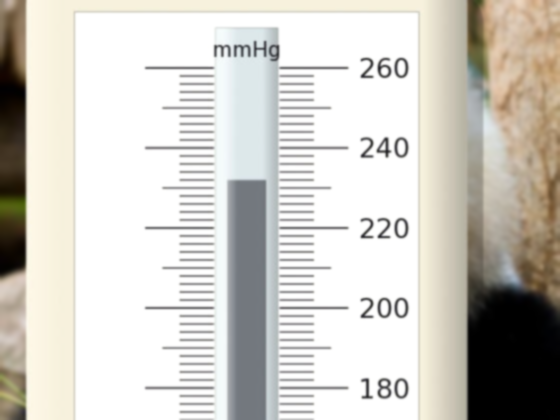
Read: 232,mmHg
